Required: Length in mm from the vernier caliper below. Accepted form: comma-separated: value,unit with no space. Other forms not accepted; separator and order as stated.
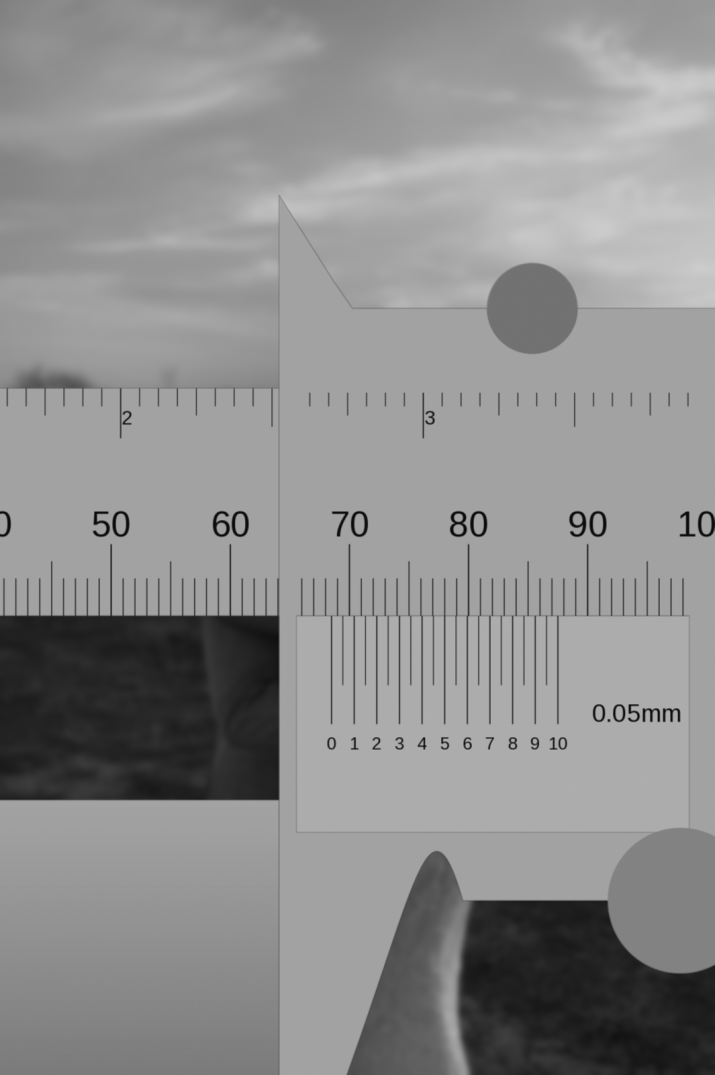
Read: 68.5,mm
